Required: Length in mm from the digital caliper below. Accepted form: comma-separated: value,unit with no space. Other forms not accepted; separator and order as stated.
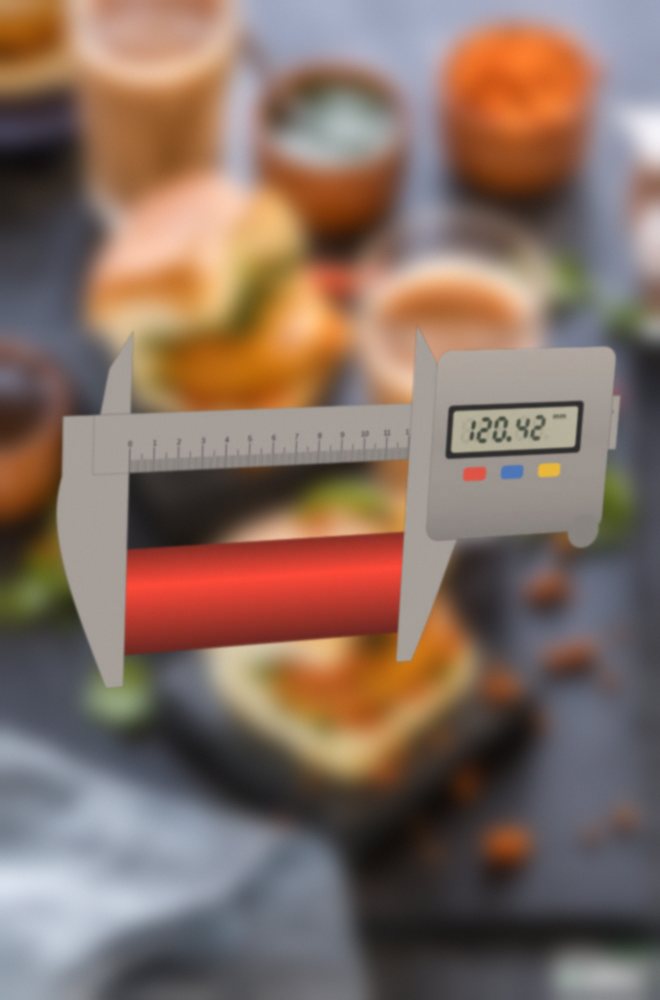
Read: 120.42,mm
